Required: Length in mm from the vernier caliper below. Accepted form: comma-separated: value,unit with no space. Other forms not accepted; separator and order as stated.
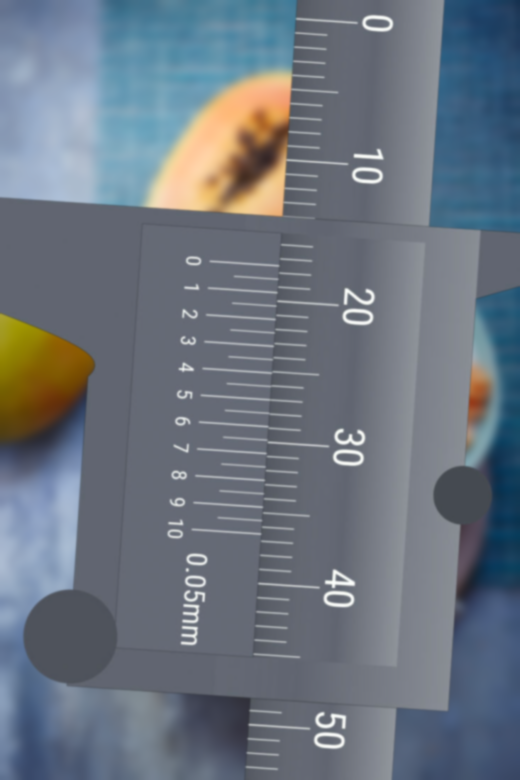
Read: 17.5,mm
